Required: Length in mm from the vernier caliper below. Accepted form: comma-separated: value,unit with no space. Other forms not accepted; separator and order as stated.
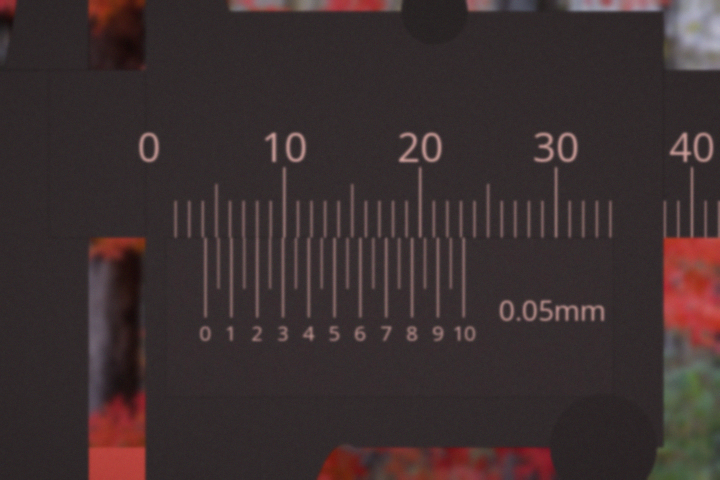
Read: 4.2,mm
